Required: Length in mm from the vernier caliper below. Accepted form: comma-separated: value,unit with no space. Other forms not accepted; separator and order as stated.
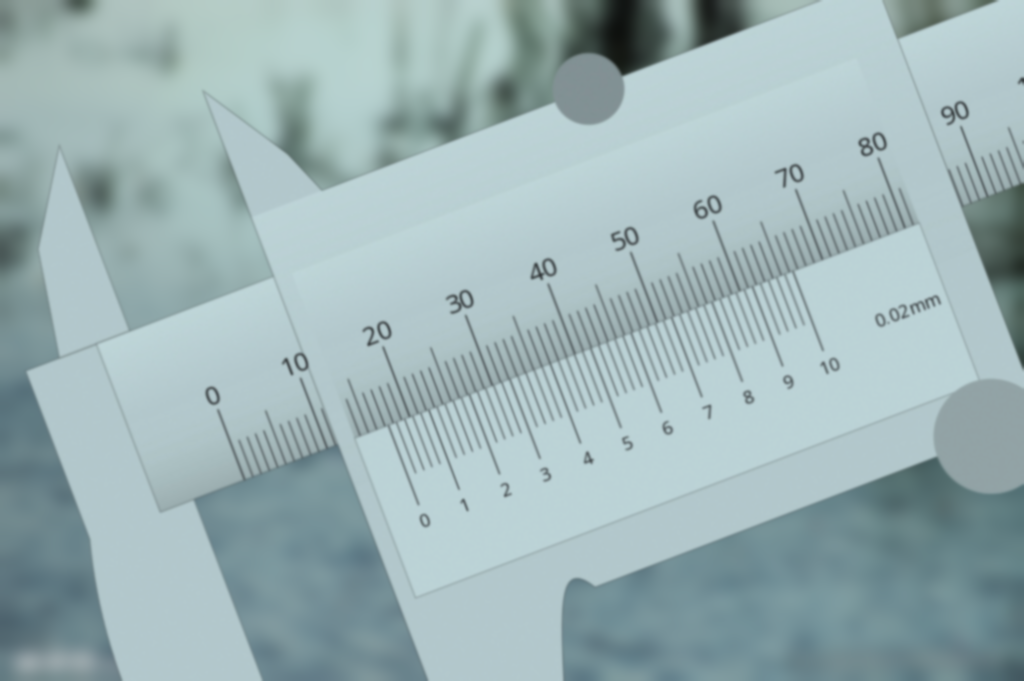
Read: 17.4,mm
